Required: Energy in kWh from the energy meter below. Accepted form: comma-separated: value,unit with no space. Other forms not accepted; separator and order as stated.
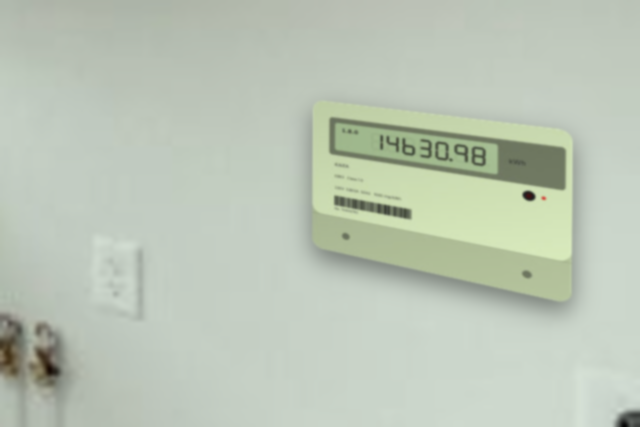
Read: 14630.98,kWh
